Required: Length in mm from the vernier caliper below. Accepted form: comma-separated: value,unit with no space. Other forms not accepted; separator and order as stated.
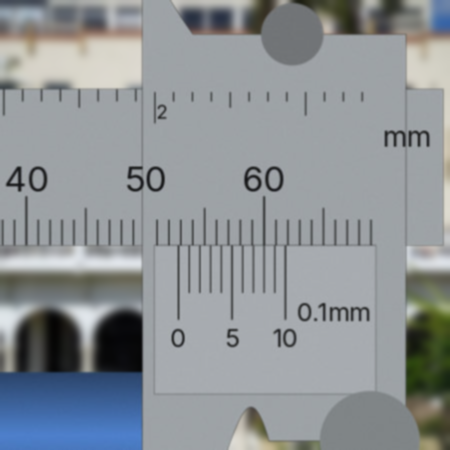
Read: 52.8,mm
